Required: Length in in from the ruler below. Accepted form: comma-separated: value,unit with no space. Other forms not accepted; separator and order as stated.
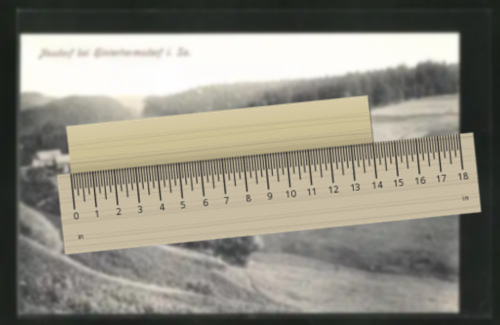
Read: 14,in
